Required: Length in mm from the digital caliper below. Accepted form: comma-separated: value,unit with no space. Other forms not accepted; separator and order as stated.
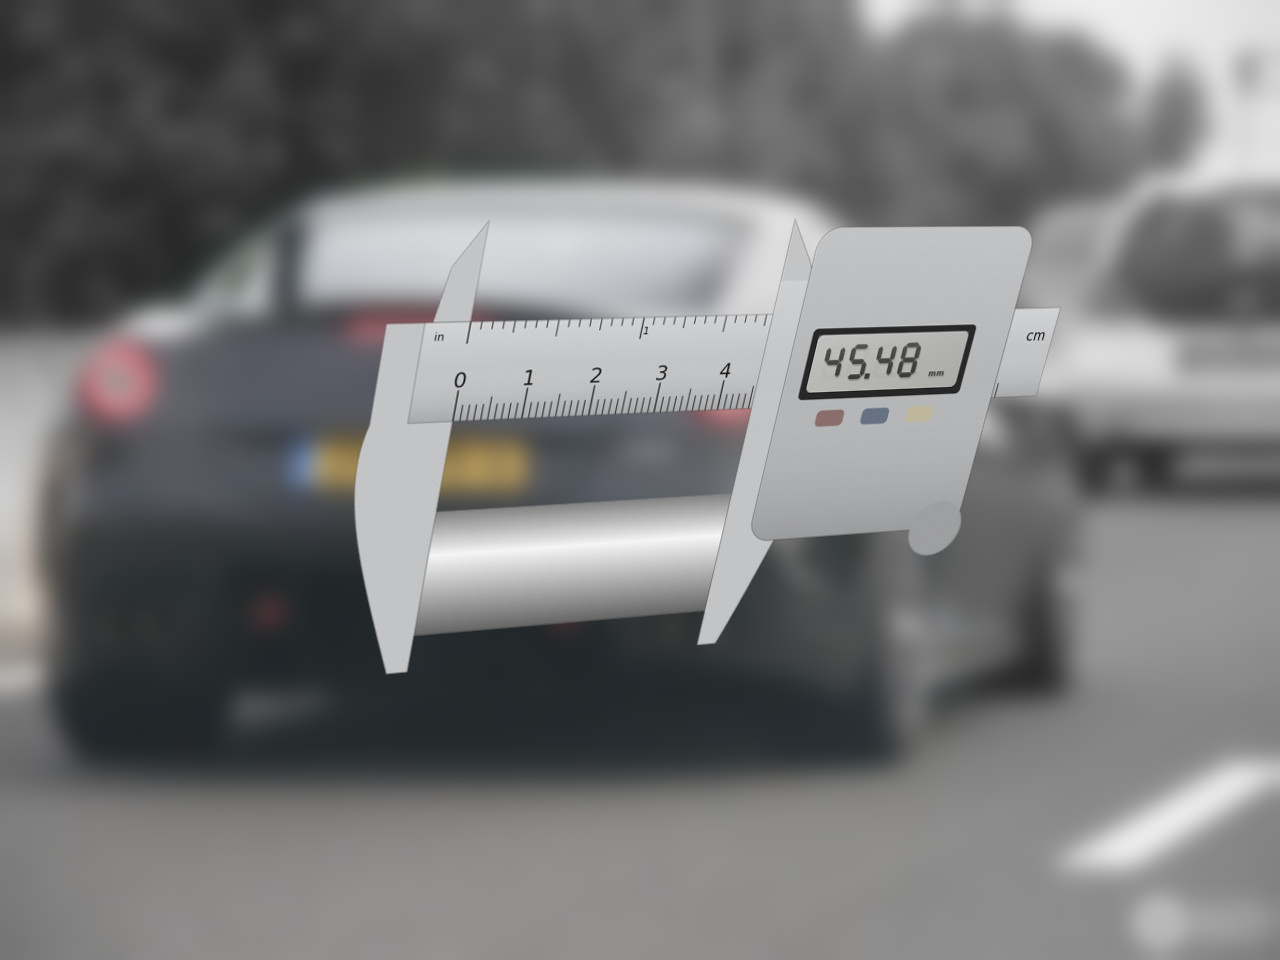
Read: 45.48,mm
